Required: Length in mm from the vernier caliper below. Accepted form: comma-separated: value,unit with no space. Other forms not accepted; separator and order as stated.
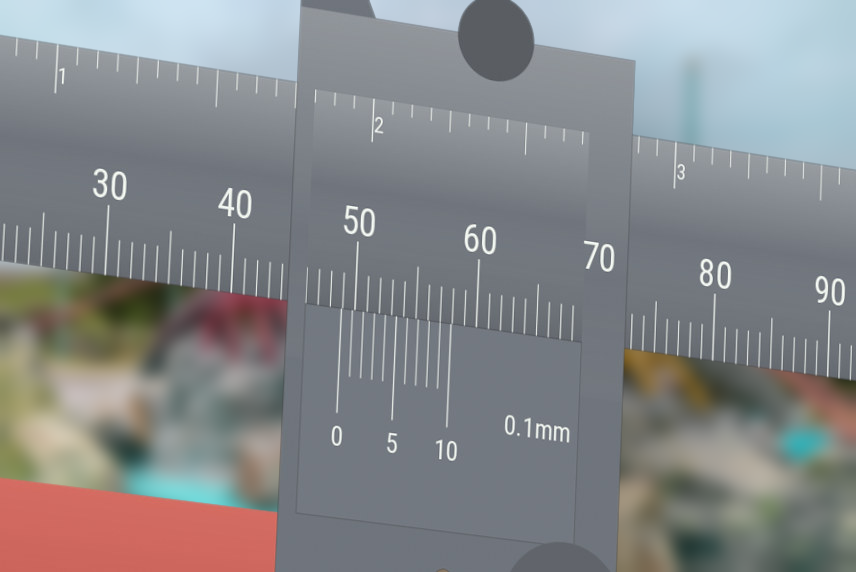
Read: 48.9,mm
